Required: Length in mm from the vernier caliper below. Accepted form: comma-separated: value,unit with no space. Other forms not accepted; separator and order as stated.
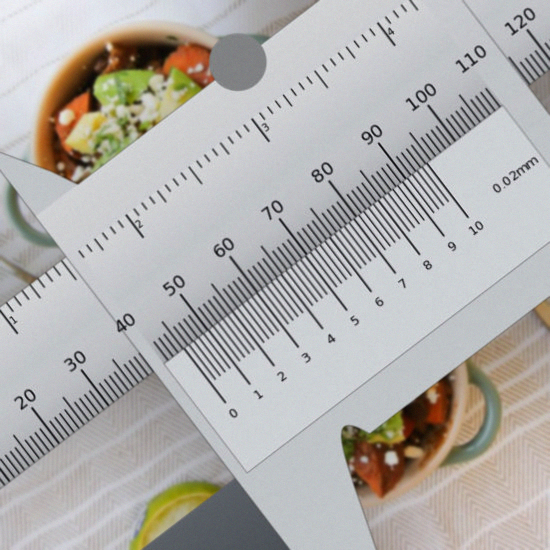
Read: 45.2,mm
